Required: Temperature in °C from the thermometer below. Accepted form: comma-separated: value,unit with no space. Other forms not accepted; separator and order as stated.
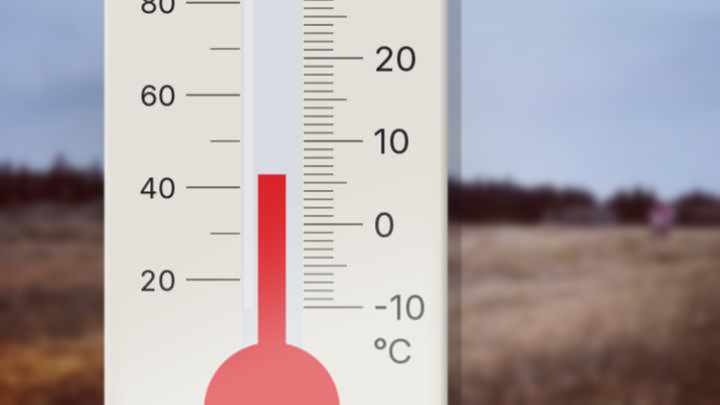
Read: 6,°C
